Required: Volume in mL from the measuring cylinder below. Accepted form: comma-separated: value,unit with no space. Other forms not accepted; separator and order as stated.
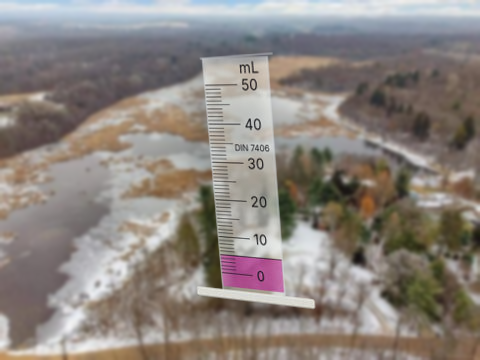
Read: 5,mL
